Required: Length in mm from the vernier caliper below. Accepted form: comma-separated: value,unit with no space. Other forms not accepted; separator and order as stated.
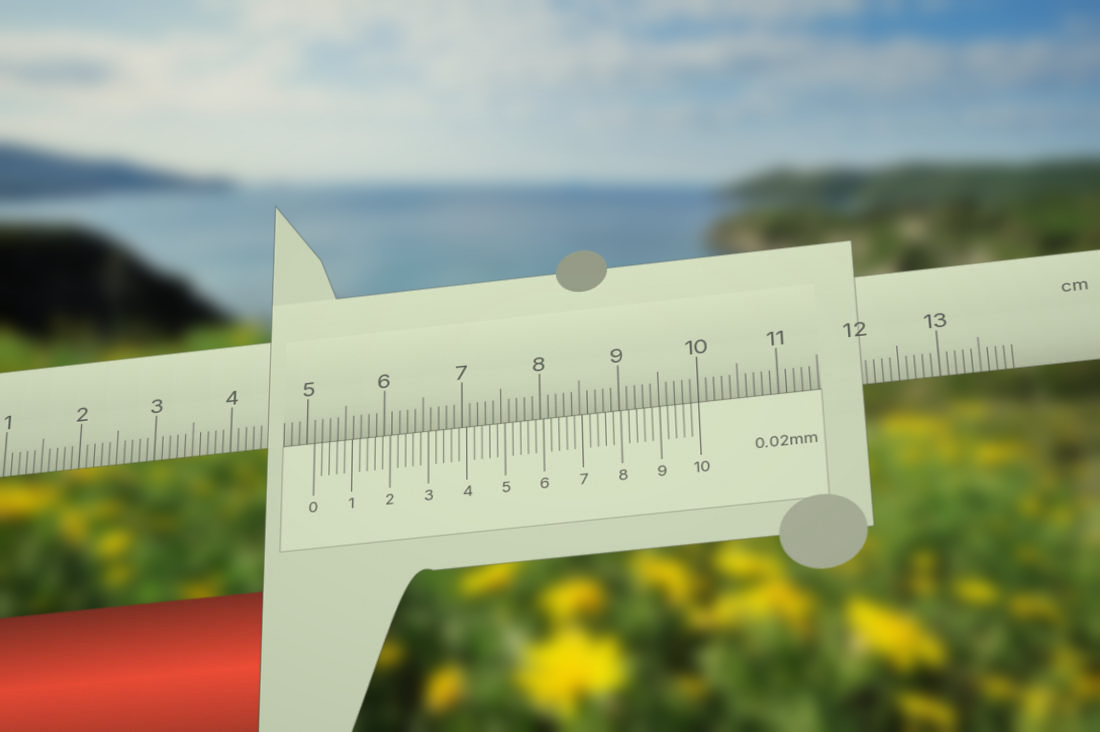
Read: 51.0,mm
